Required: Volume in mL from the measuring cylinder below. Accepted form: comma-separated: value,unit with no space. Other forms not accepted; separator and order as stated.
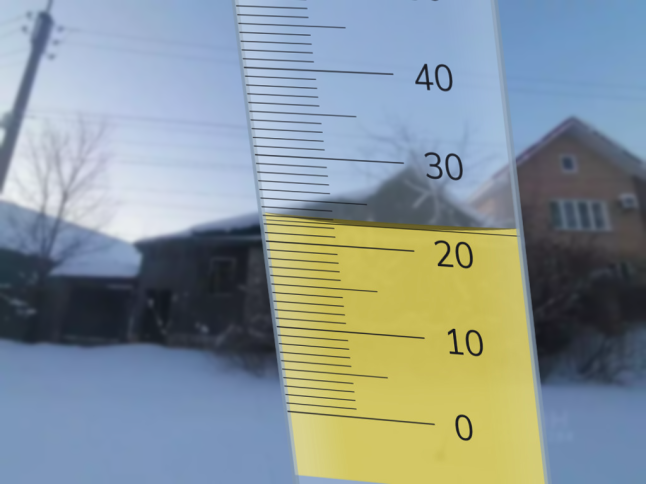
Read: 22.5,mL
